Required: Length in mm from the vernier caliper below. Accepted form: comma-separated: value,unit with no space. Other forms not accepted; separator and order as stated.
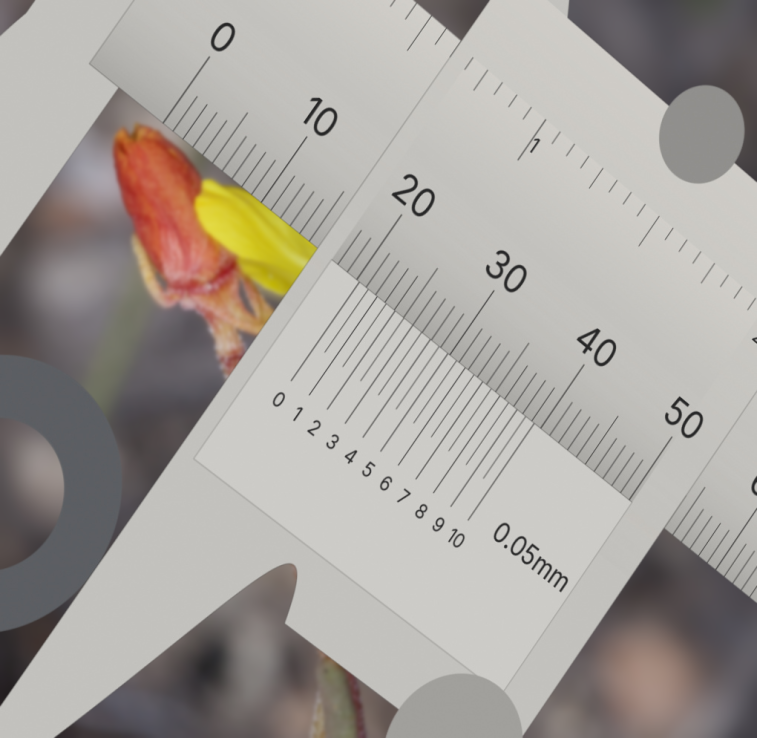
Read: 20.3,mm
